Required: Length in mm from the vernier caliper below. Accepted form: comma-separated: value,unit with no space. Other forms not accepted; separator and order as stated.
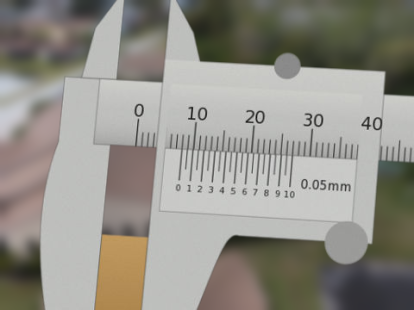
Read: 8.0,mm
